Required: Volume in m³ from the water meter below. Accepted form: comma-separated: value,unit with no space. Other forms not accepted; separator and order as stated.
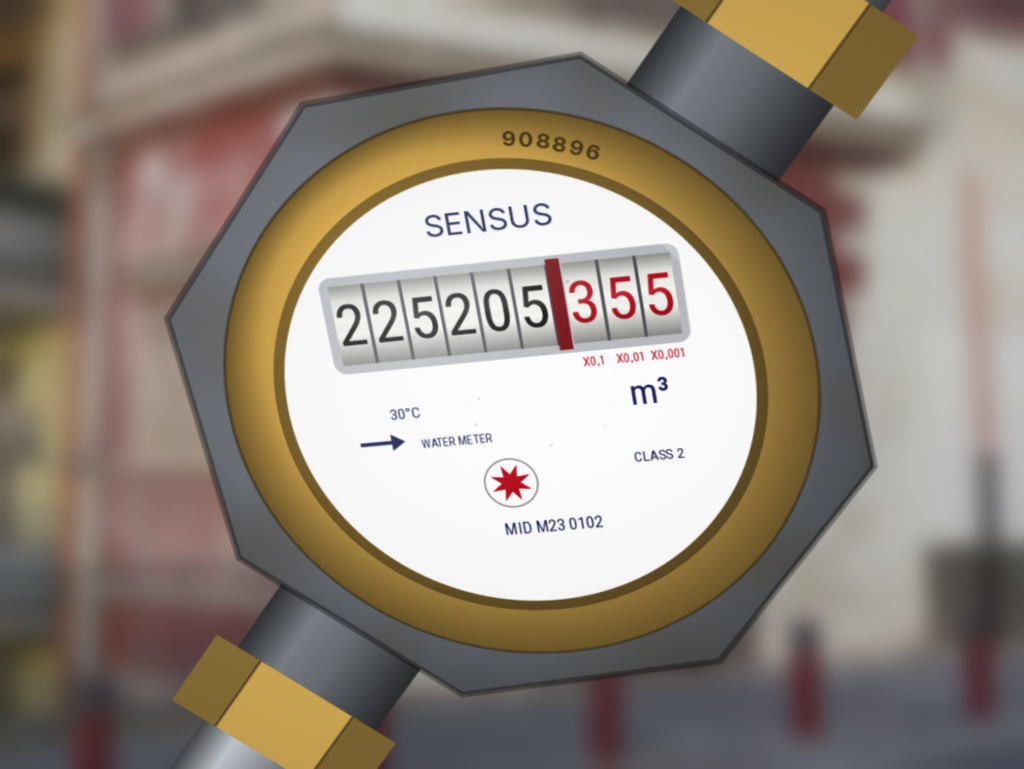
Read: 225205.355,m³
